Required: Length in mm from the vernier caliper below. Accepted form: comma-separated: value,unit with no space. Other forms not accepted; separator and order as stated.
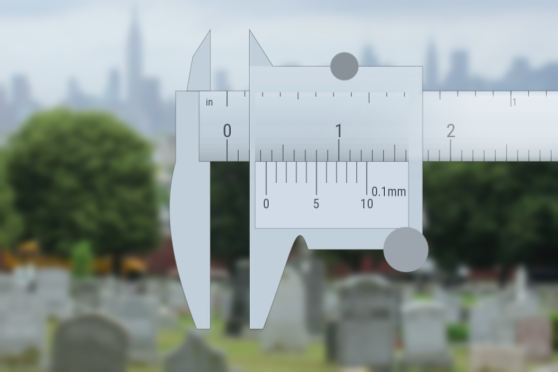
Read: 3.5,mm
